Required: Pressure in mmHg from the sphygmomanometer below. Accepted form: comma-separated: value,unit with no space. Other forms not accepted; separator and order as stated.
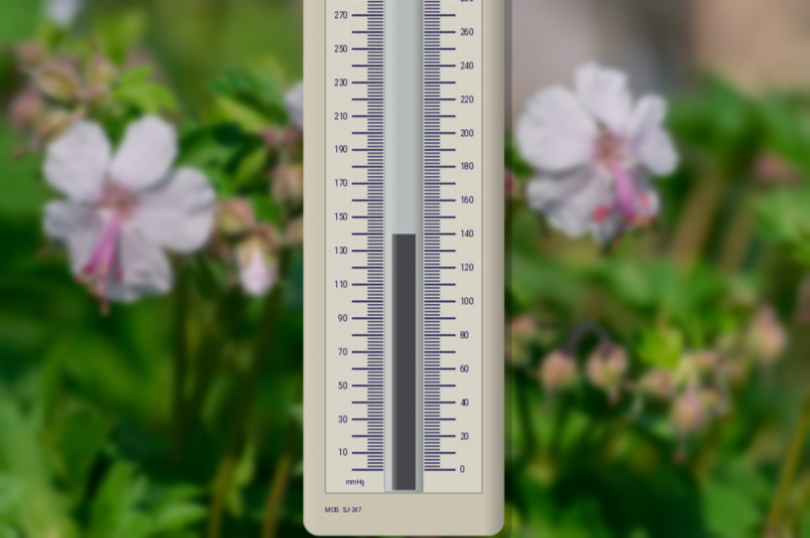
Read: 140,mmHg
